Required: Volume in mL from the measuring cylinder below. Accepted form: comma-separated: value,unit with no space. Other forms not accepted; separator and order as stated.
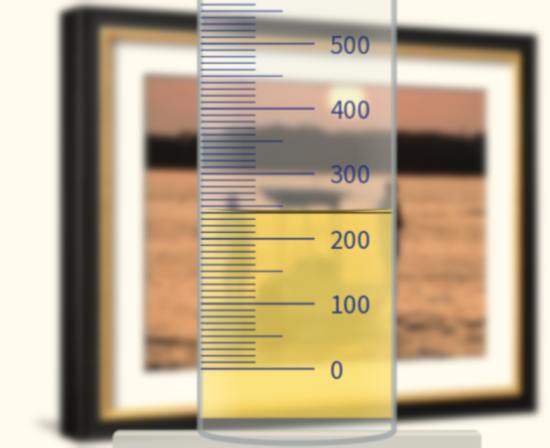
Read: 240,mL
